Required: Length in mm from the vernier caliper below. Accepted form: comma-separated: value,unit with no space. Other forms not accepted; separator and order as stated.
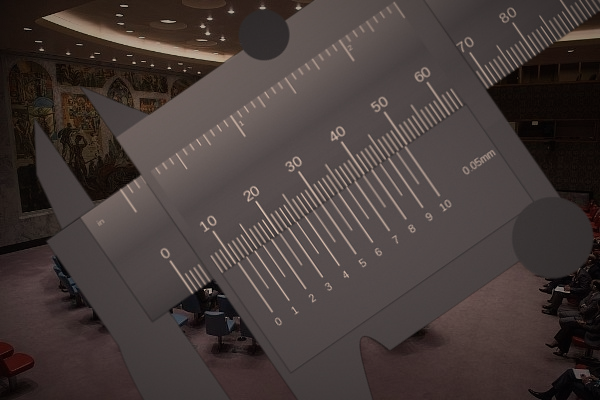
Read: 10.5,mm
